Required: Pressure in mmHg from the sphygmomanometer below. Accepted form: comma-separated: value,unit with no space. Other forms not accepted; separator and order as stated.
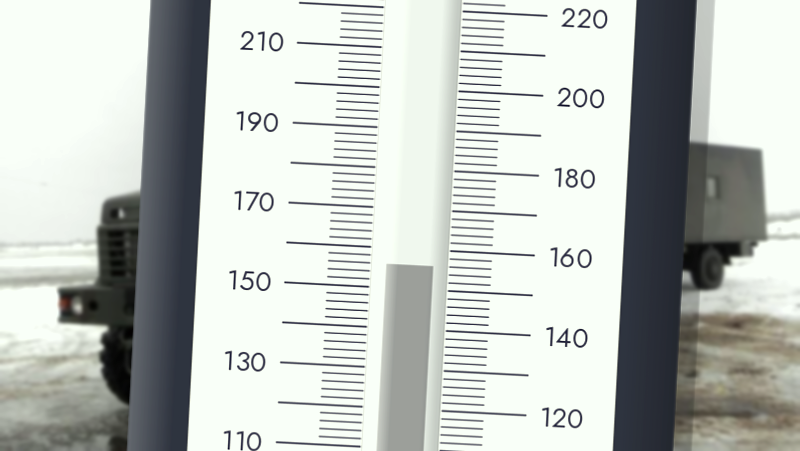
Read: 156,mmHg
